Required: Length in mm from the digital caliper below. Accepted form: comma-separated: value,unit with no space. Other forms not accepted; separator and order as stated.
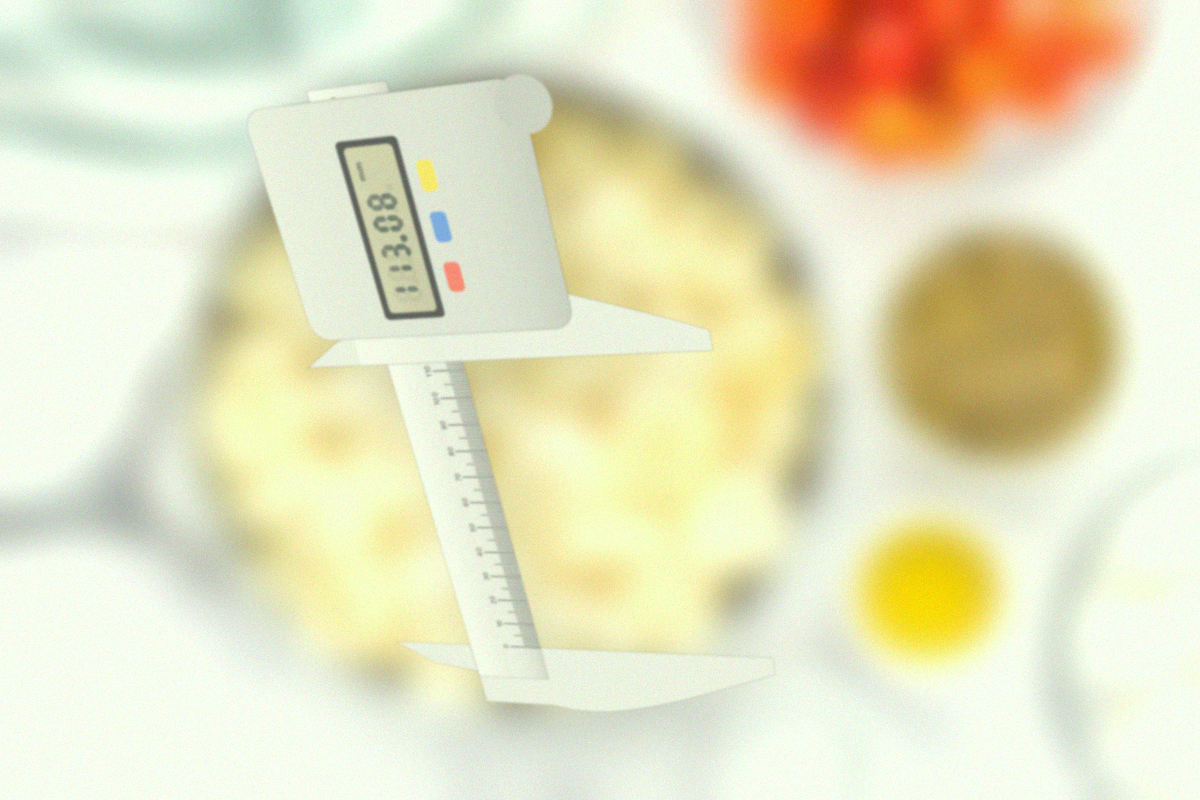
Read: 113.08,mm
